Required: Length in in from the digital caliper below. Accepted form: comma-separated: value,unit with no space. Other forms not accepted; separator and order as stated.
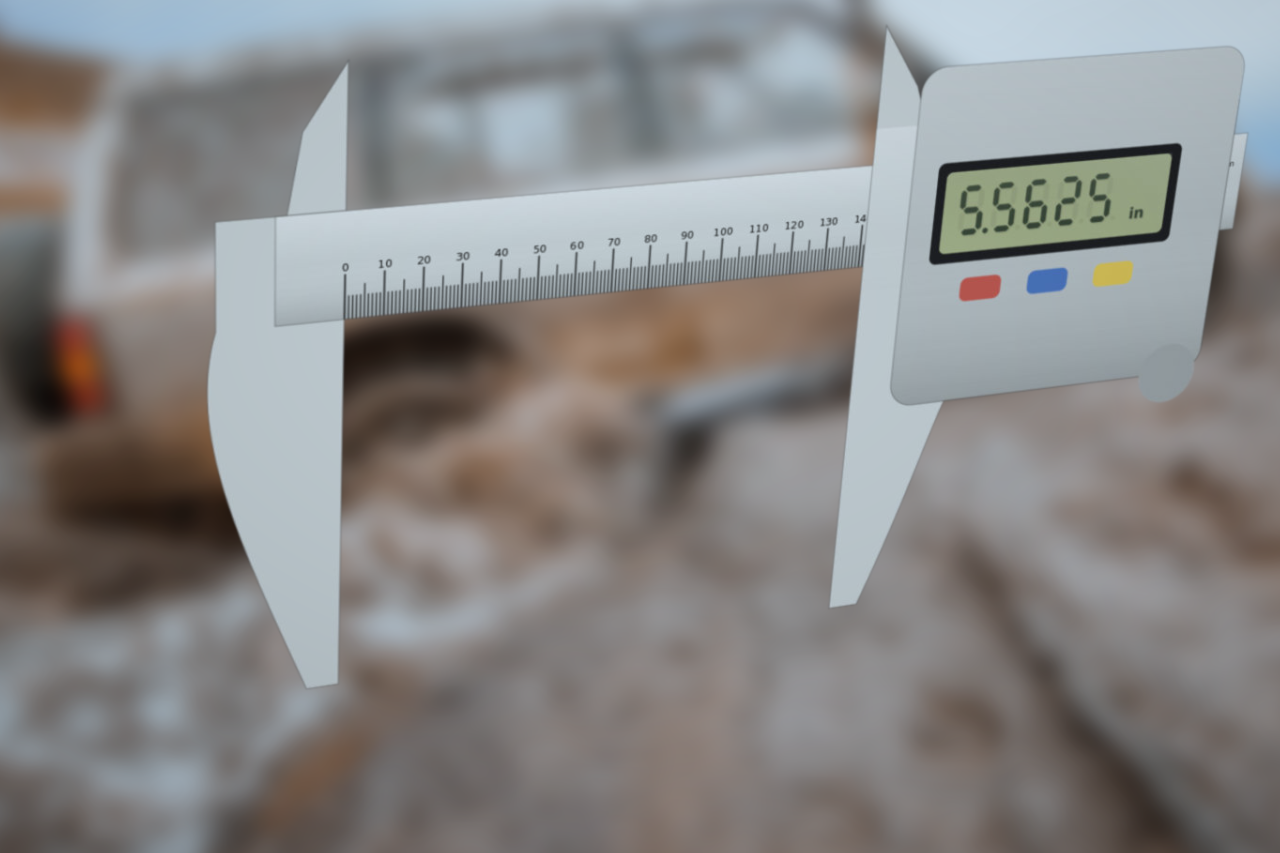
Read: 5.5625,in
